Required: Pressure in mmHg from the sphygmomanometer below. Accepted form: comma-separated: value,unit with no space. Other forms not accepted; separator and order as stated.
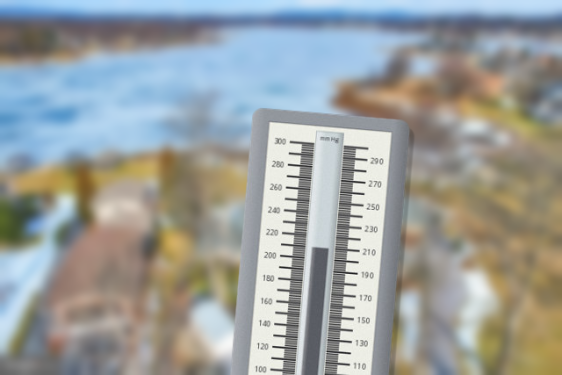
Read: 210,mmHg
